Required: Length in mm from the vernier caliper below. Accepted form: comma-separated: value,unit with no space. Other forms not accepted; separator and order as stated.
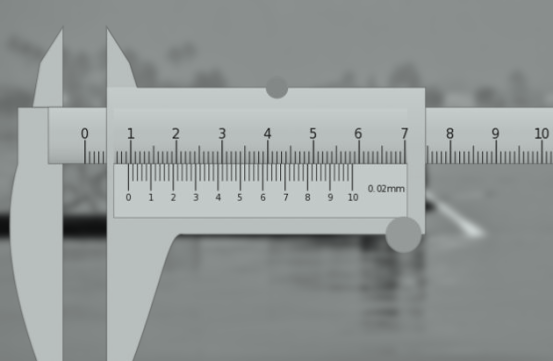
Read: 9.5,mm
